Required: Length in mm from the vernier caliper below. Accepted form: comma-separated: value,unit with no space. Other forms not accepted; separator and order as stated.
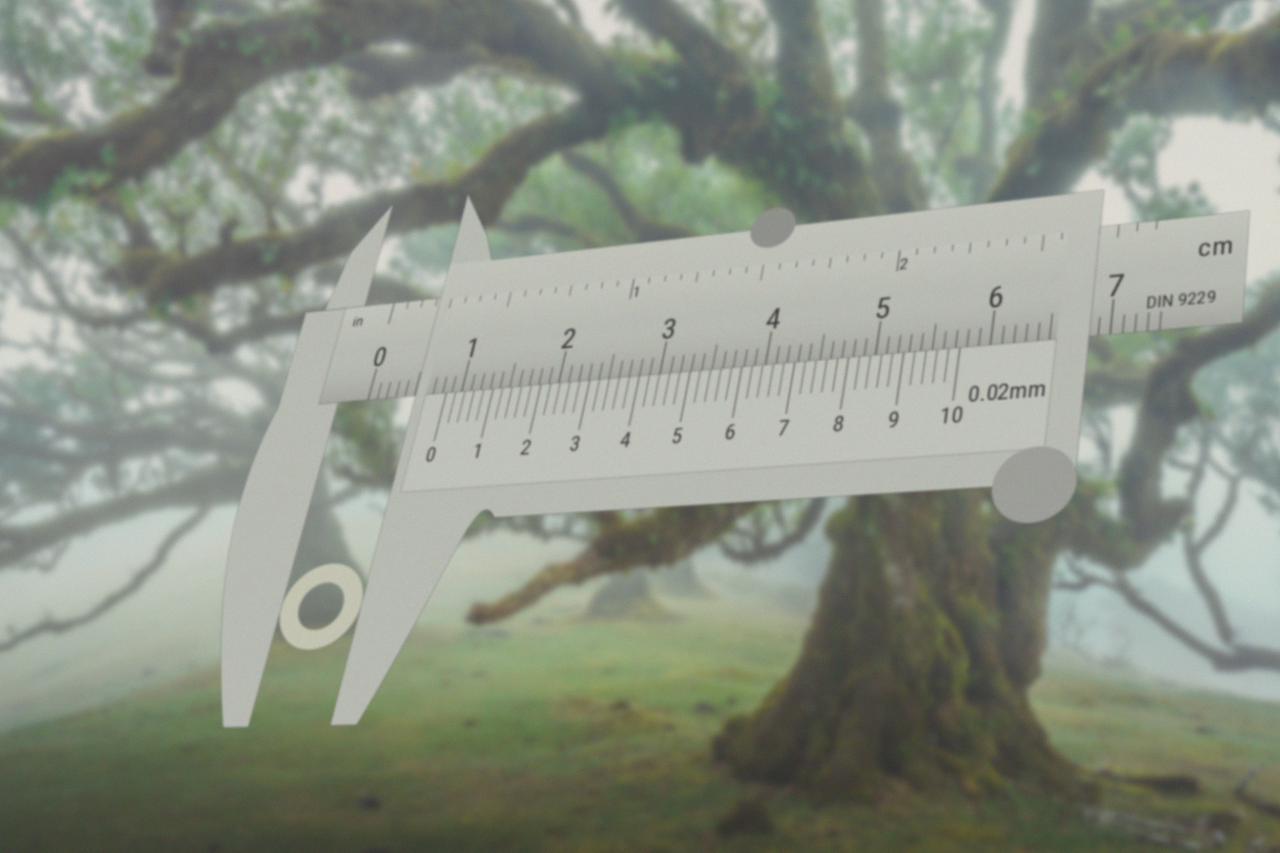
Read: 8.4,mm
